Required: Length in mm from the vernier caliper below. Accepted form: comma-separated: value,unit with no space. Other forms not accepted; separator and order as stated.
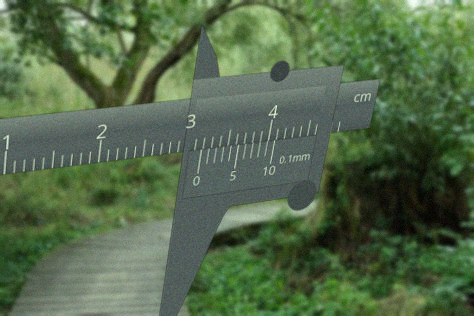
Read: 31.8,mm
